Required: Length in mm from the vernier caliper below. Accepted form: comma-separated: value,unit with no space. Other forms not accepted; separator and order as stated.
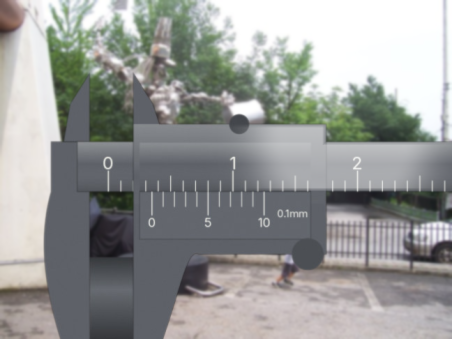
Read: 3.5,mm
